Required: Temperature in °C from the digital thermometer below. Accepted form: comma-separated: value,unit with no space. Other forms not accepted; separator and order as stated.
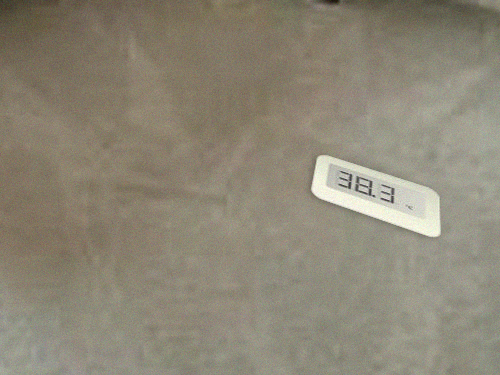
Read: 38.3,°C
